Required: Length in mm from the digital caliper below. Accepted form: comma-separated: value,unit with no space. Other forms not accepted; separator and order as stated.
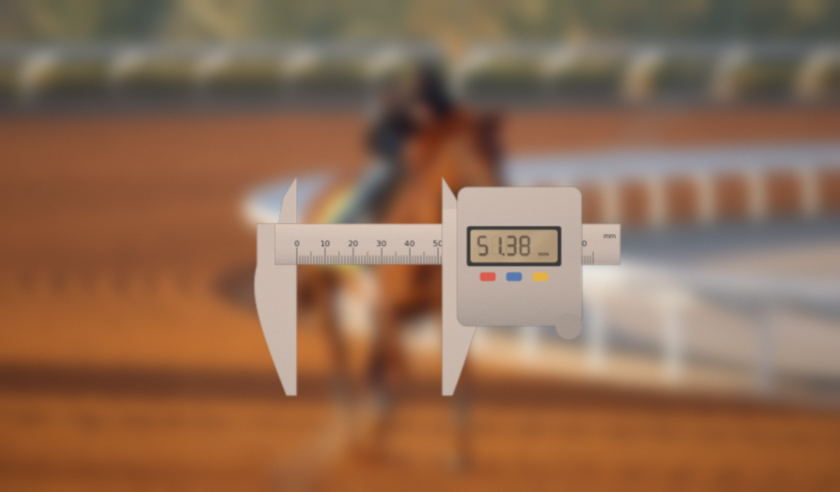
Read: 51.38,mm
